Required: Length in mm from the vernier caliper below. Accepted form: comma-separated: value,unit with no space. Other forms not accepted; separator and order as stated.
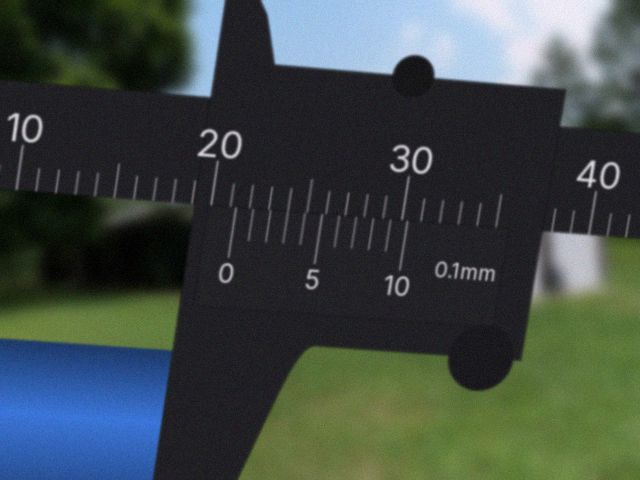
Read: 21.3,mm
